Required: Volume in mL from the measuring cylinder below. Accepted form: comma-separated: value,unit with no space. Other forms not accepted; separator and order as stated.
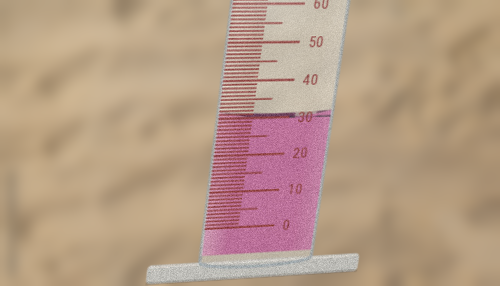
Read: 30,mL
